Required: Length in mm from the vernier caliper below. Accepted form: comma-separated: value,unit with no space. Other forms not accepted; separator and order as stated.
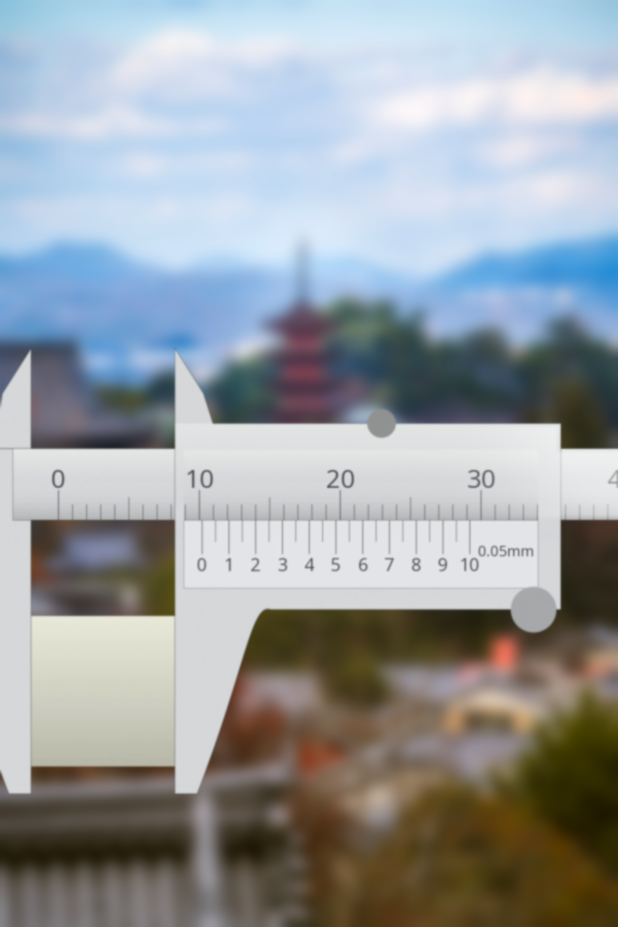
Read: 10.2,mm
